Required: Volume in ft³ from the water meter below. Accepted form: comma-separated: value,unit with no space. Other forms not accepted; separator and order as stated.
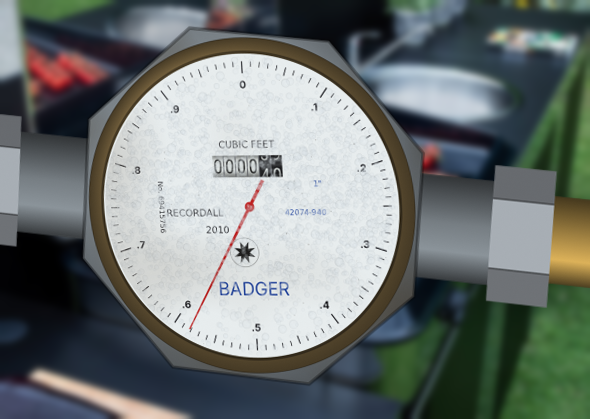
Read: 39.58,ft³
